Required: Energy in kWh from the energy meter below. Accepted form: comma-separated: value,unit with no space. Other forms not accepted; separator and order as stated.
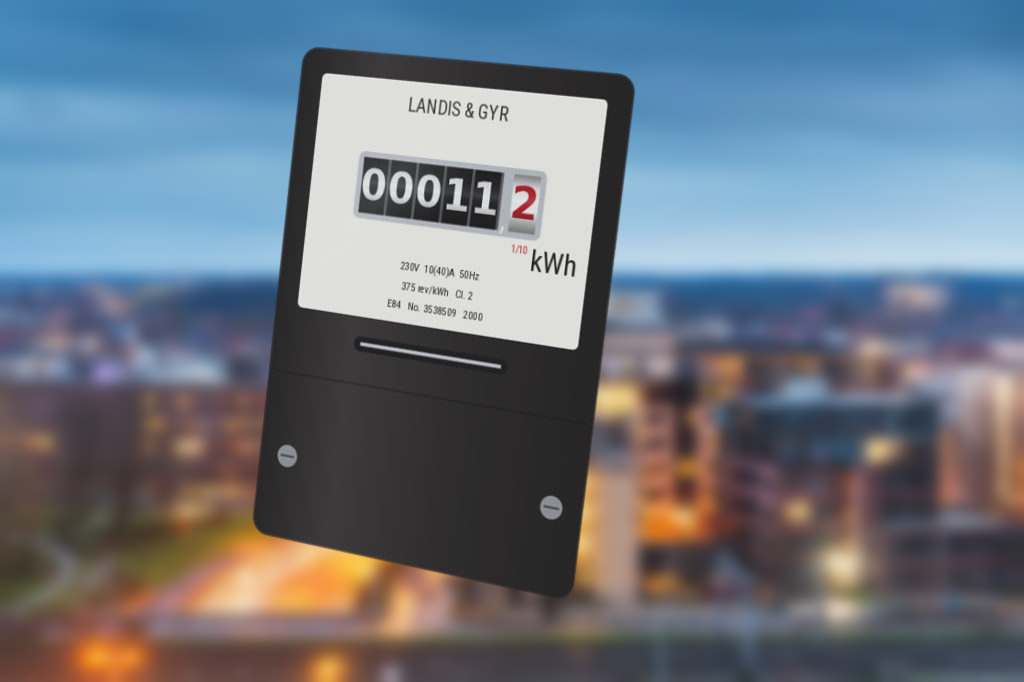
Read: 11.2,kWh
